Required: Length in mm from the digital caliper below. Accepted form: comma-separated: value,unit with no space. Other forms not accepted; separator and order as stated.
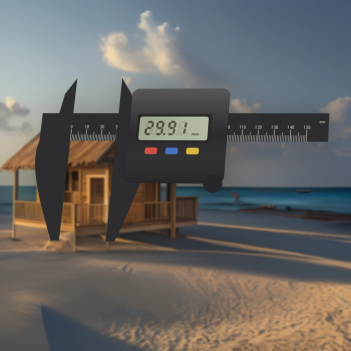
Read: 29.91,mm
